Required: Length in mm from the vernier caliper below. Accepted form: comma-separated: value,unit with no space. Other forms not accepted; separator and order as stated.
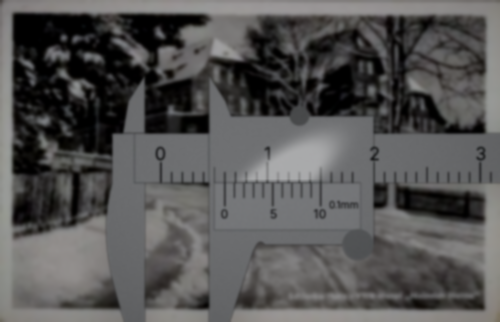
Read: 6.0,mm
